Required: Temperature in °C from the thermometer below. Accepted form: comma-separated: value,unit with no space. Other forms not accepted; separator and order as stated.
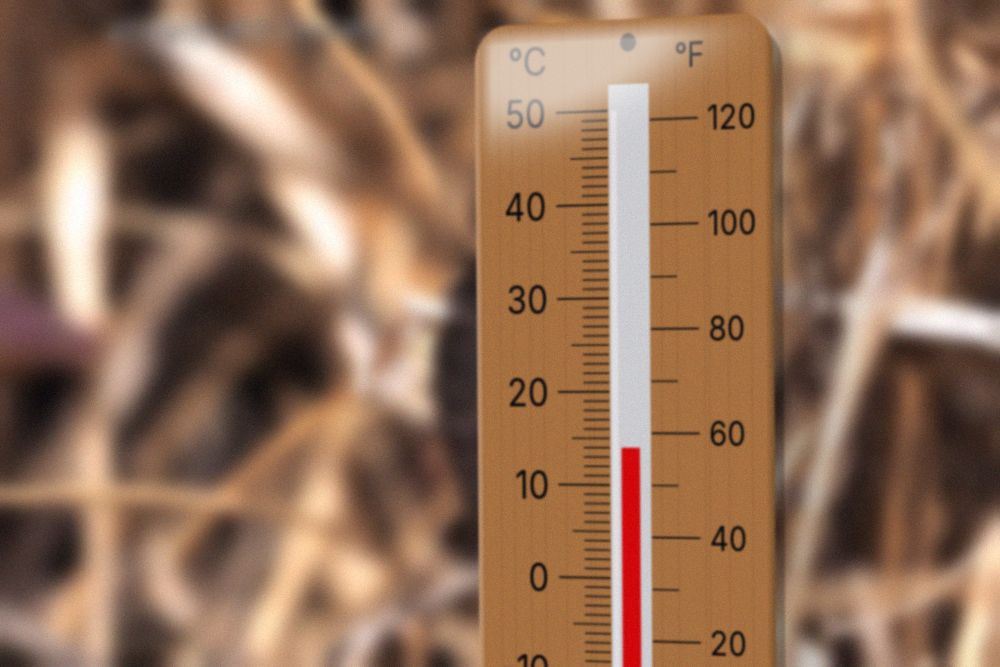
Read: 14,°C
